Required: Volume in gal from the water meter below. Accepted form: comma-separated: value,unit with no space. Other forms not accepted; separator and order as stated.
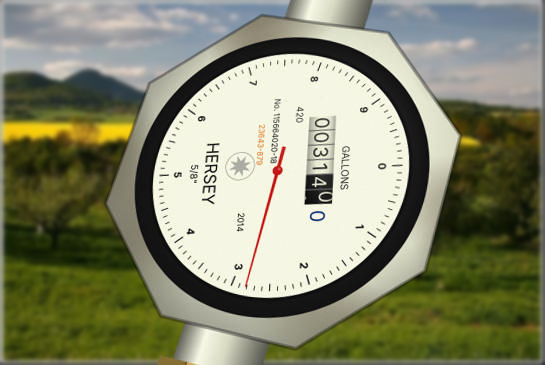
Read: 31402.8,gal
